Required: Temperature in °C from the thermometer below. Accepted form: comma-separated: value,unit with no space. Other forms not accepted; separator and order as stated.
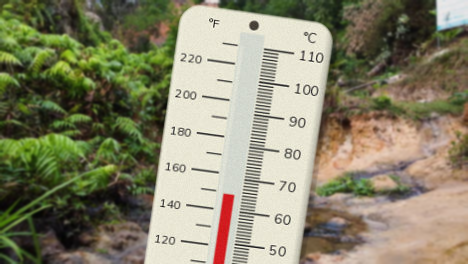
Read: 65,°C
